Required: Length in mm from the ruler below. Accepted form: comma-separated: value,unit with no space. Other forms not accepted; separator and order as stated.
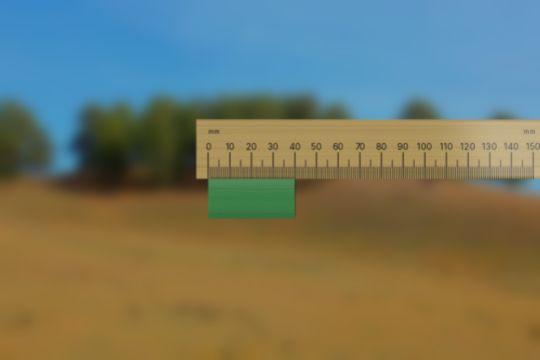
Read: 40,mm
